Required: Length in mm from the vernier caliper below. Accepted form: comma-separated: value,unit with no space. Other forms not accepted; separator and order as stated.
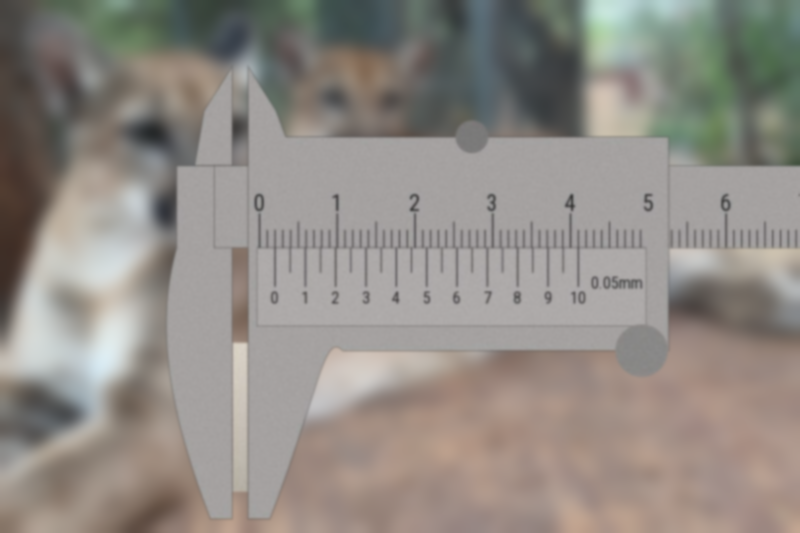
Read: 2.0,mm
